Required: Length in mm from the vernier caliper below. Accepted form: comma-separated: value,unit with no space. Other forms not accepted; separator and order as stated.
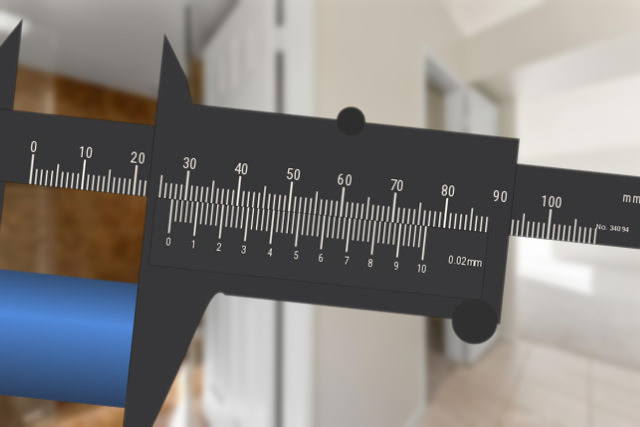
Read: 27.5,mm
